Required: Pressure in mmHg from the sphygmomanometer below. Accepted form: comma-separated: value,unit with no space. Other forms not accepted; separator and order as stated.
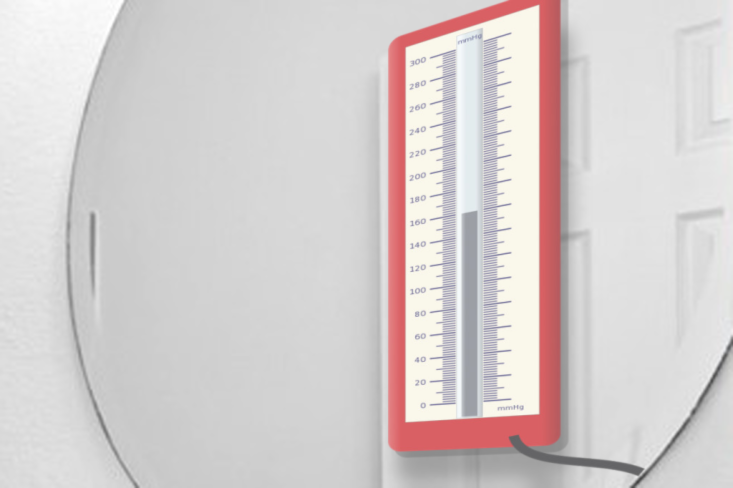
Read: 160,mmHg
